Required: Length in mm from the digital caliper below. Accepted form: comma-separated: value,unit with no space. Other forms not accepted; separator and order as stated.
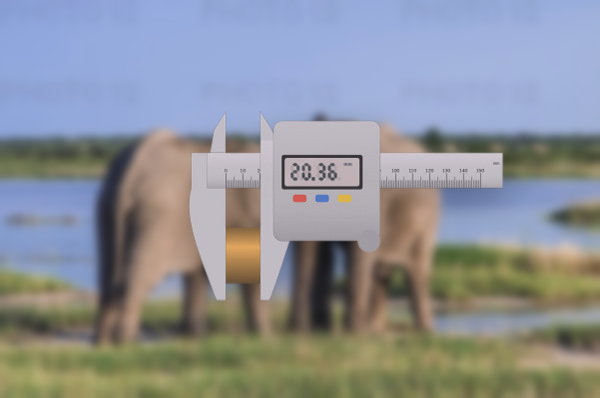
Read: 20.36,mm
